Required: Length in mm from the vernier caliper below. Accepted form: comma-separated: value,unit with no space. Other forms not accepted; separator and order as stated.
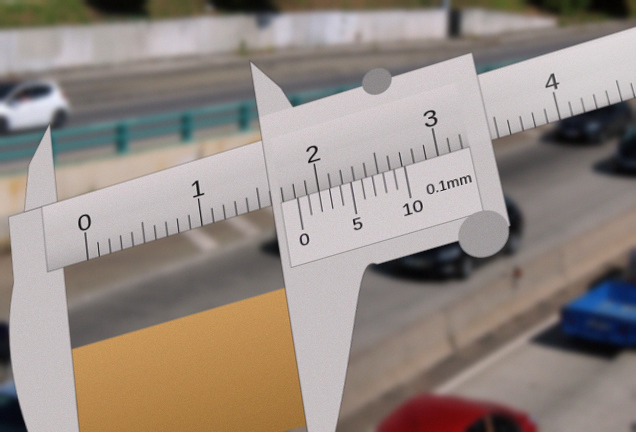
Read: 18.2,mm
